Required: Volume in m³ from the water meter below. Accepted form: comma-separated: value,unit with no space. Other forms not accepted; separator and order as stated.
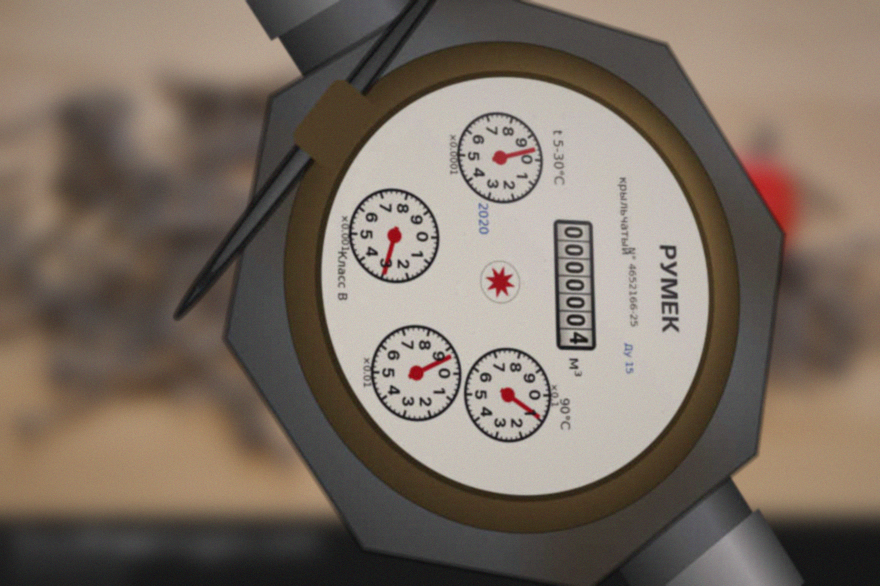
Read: 4.0929,m³
